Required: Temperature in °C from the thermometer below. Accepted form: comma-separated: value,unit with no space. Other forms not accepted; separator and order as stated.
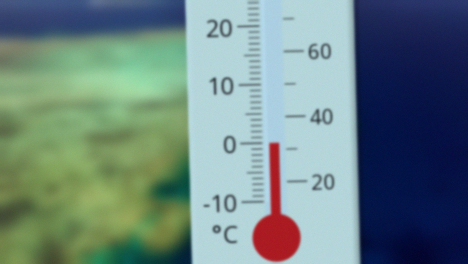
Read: 0,°C
